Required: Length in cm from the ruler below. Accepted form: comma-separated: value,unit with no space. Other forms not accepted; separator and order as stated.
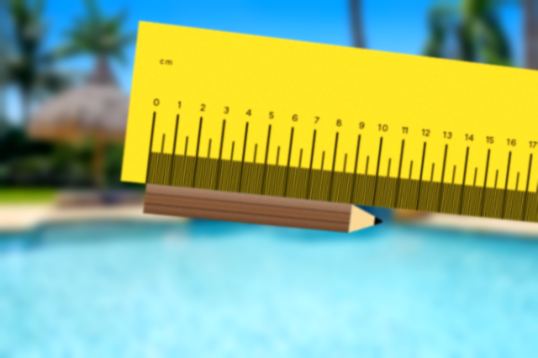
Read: 10.5,cm
